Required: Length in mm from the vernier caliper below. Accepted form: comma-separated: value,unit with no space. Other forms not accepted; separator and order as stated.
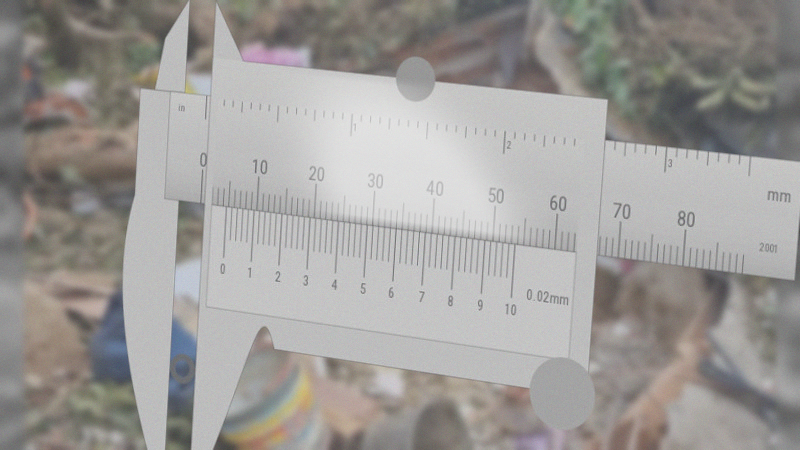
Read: 4.6,mm
